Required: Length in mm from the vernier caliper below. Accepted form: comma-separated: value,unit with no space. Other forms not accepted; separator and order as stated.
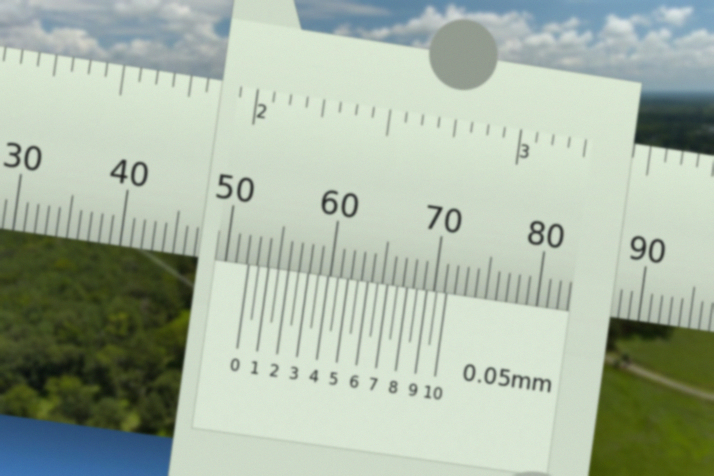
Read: 52.2,mm
